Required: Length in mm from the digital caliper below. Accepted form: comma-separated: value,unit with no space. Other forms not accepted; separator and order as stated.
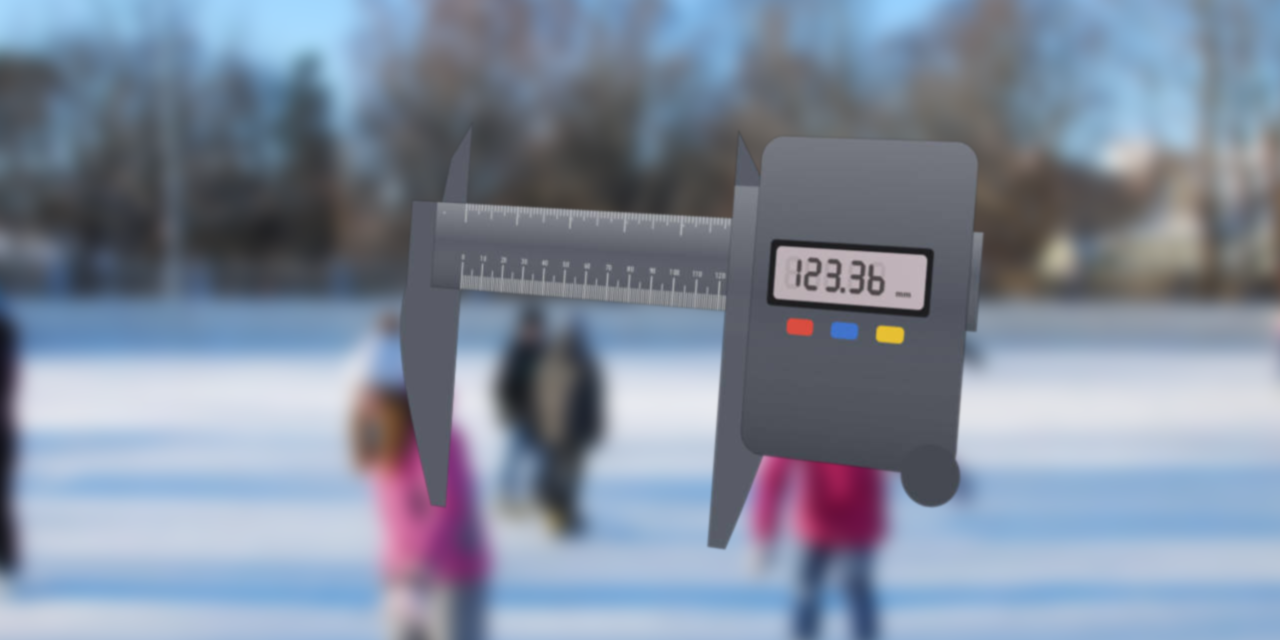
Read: 123.36,mm
